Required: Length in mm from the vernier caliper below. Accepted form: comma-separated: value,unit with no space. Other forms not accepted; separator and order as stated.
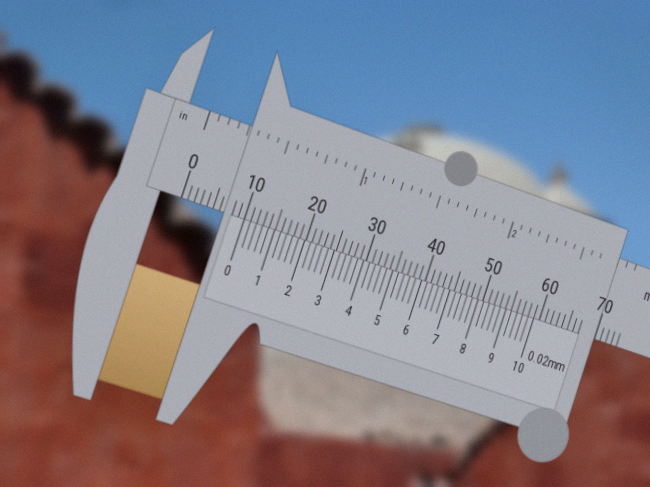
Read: 10.0,mm
